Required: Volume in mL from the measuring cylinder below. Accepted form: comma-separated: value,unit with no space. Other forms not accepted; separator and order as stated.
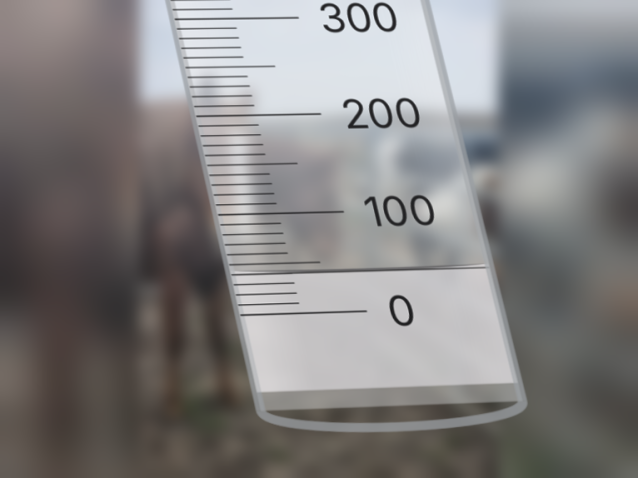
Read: 40,mL
